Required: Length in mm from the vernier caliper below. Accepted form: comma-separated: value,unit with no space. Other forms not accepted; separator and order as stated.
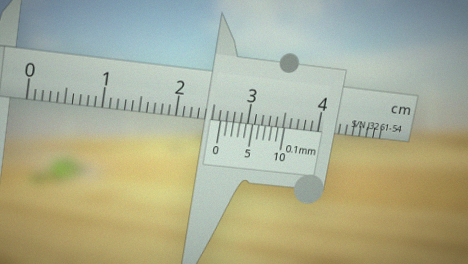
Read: 26.2,mm
